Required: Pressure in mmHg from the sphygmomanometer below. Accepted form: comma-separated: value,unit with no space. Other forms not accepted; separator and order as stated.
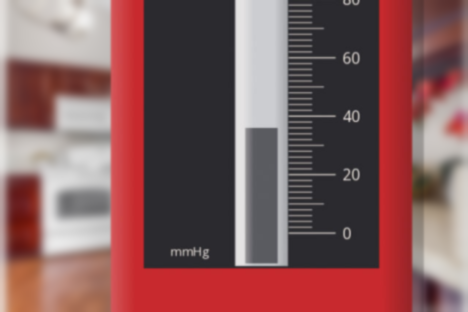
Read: 36,mmHg
